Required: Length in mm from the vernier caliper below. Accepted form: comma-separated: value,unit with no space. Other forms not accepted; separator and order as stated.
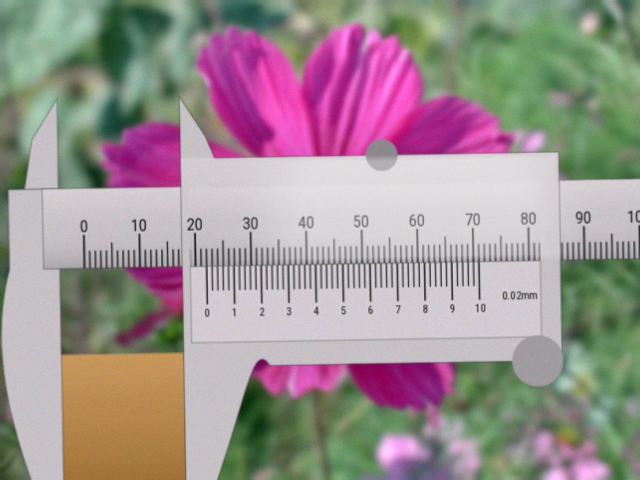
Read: 22.0,mm
